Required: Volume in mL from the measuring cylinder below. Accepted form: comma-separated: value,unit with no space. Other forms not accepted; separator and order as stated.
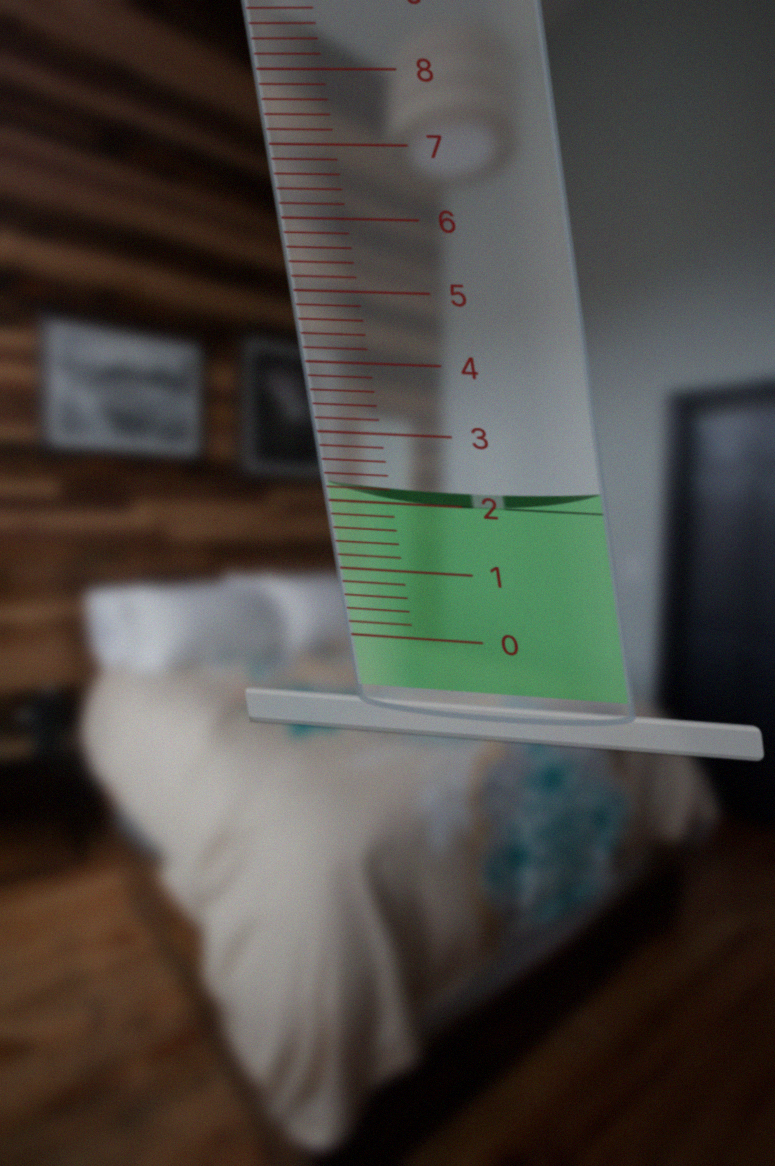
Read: 2,mL
